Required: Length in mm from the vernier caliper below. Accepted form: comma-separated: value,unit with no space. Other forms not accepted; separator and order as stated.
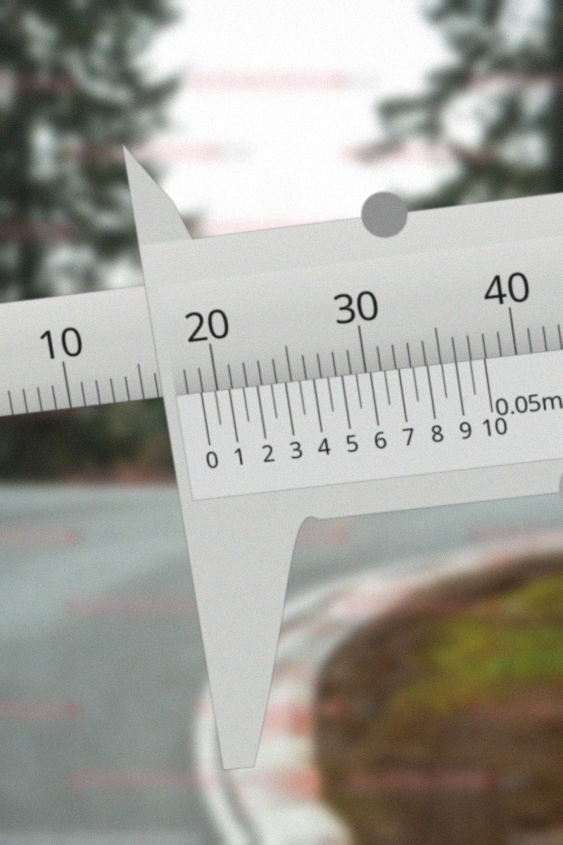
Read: 18.9,mm
